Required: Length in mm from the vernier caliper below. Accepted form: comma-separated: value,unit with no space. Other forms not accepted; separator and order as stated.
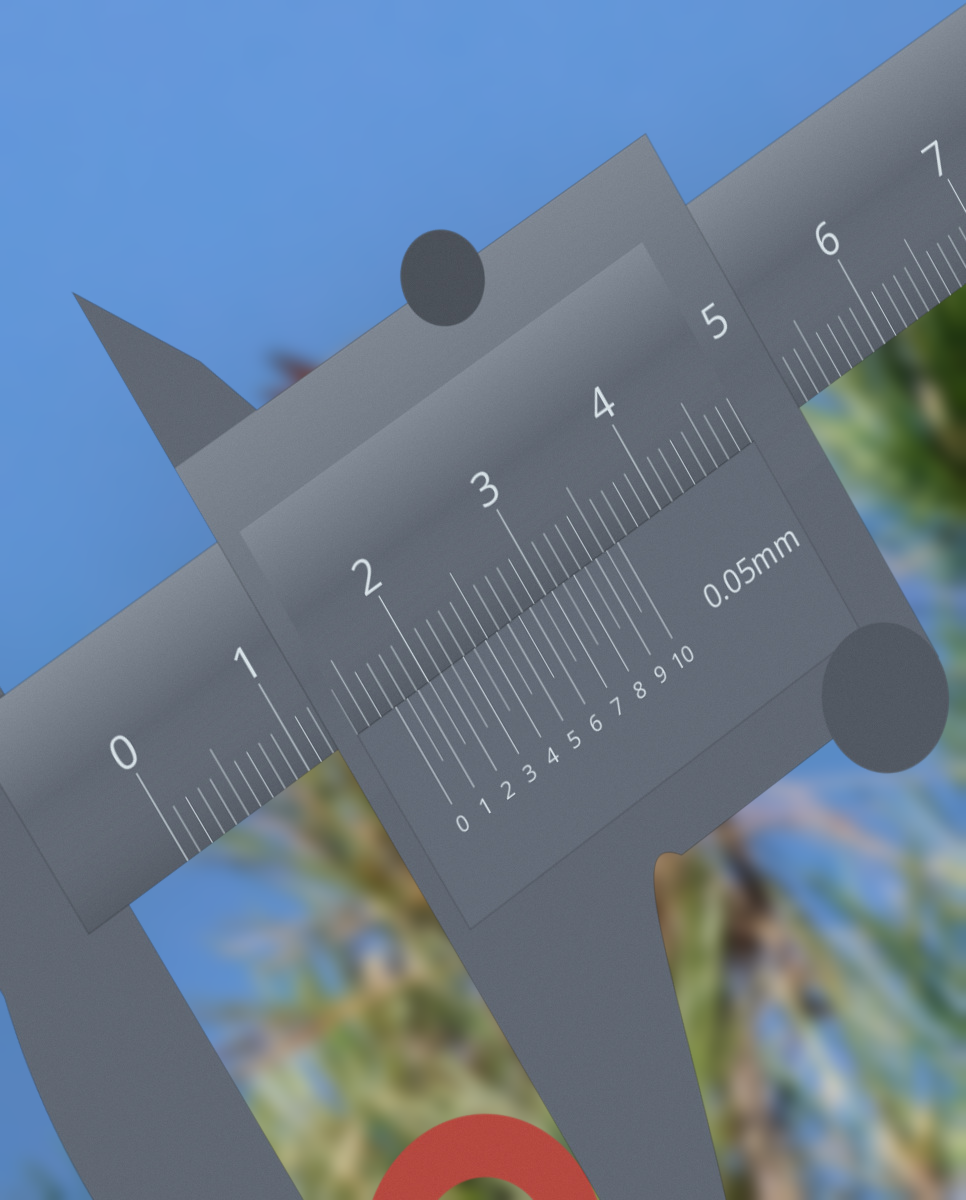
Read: 17.2,mm
